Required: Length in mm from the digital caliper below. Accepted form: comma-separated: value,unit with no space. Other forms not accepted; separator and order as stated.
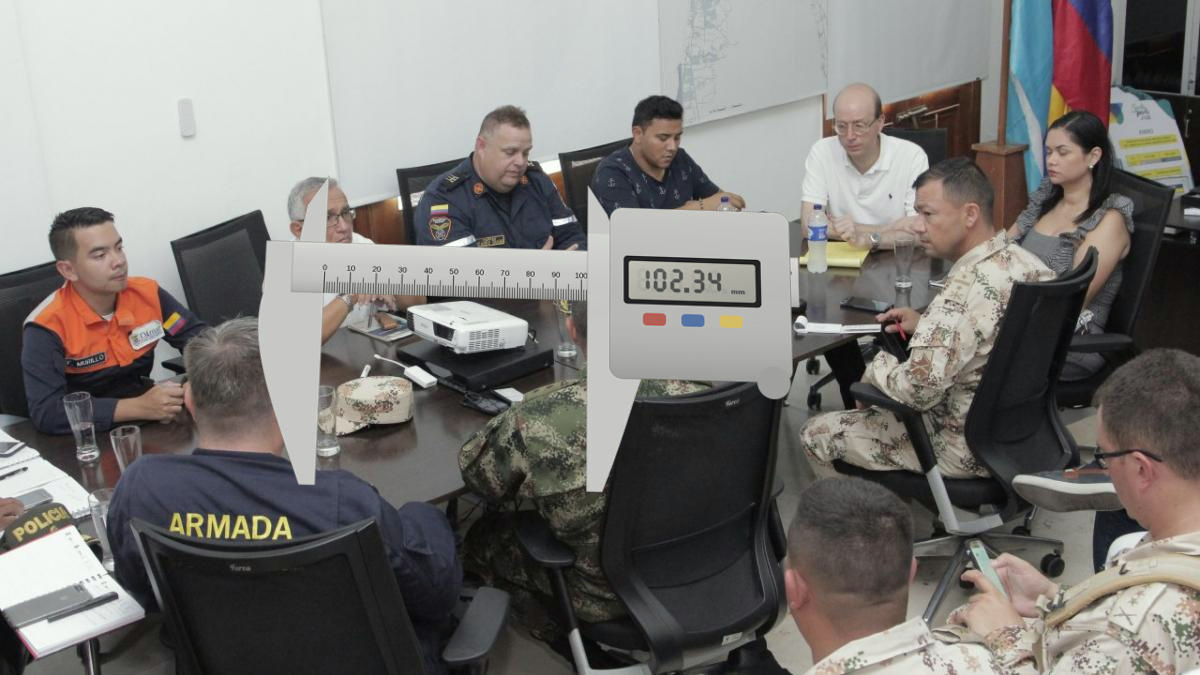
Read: 102.34,mm
